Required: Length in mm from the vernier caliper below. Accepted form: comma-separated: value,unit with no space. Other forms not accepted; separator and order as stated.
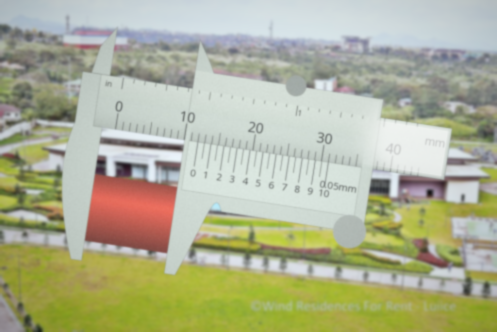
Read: 12.0,mm
